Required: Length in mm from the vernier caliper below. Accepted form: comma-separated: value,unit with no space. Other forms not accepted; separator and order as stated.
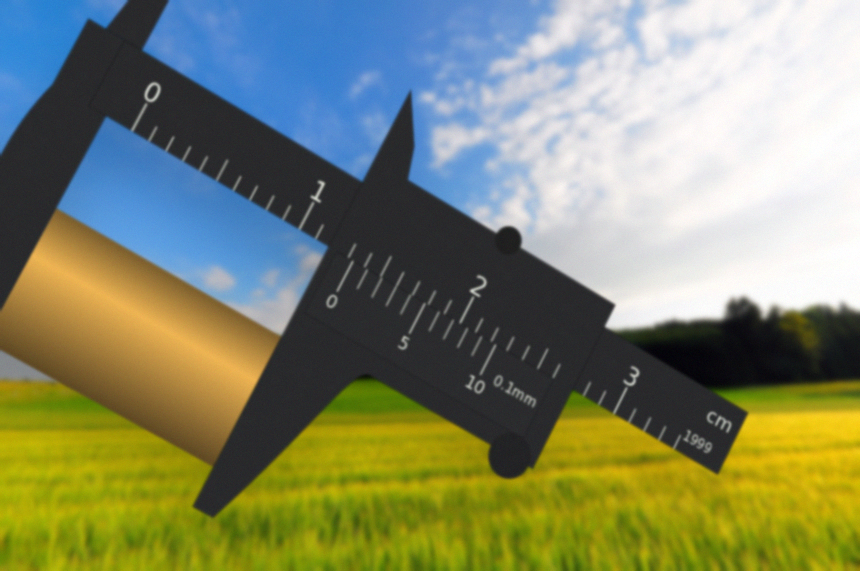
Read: 13.3,mm
